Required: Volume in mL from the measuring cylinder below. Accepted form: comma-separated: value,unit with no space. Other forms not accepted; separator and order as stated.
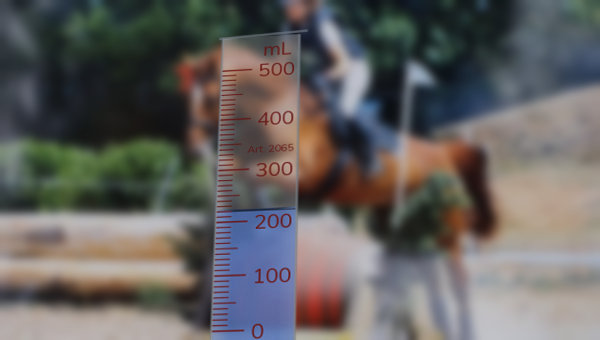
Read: 220,mL
